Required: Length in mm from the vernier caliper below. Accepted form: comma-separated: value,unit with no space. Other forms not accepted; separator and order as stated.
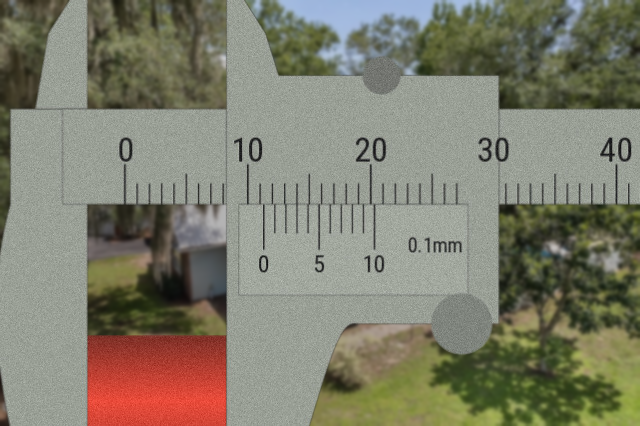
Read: 11.3,mm
